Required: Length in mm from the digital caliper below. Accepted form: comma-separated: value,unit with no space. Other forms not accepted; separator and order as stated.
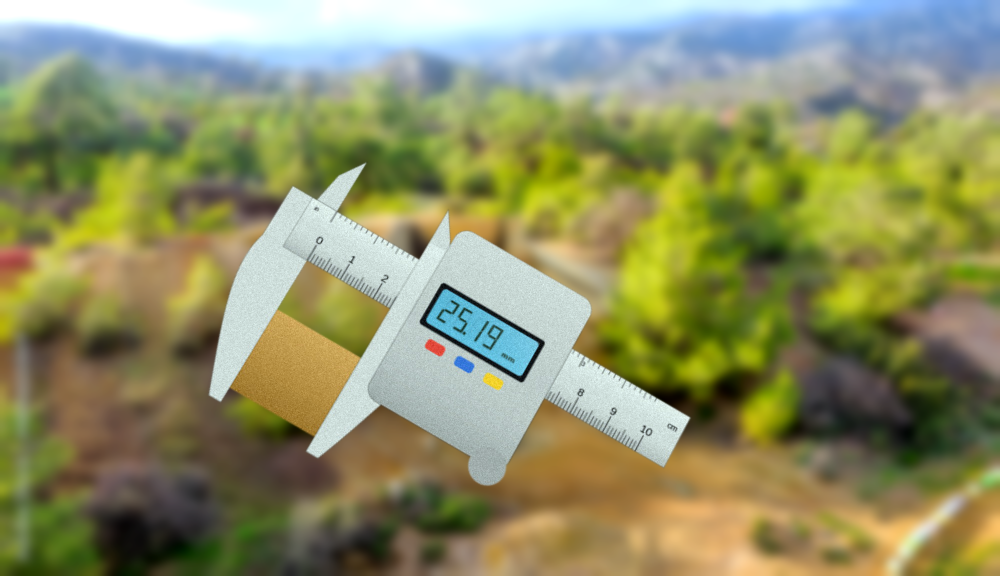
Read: 25.19,mm
